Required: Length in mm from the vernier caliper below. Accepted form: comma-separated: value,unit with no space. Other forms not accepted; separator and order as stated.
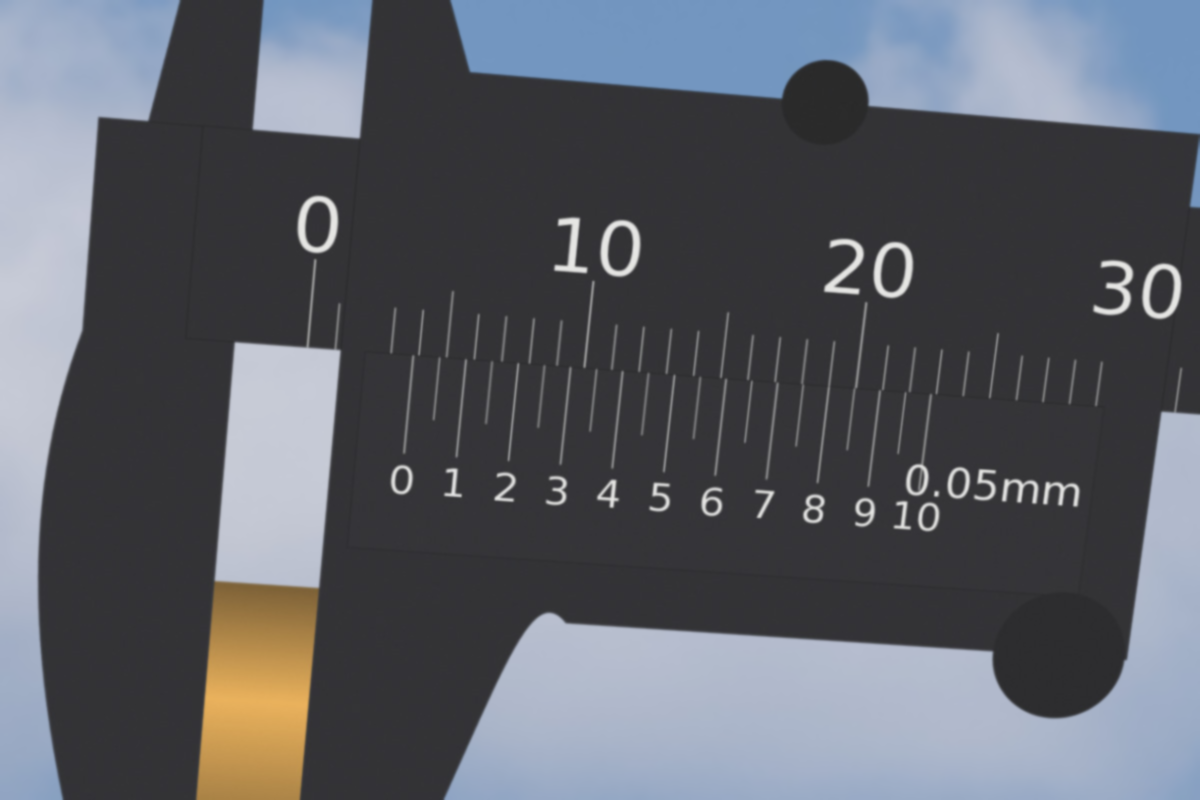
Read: 3.8,mm
